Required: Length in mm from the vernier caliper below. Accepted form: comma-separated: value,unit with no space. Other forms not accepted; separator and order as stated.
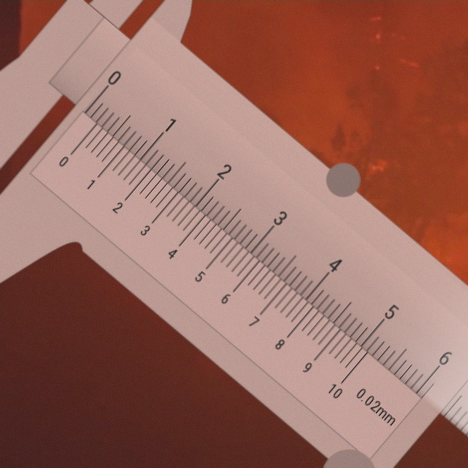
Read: 2.2,mm
